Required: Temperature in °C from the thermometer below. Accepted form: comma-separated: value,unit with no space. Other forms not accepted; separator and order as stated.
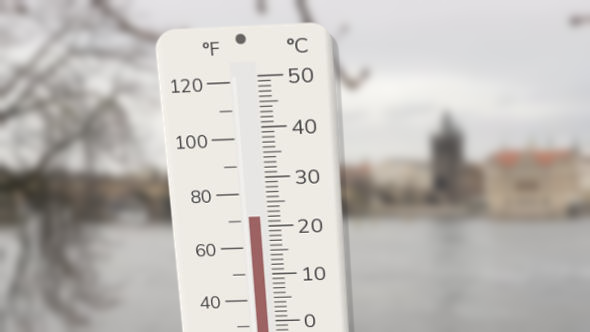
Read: 22,°C
